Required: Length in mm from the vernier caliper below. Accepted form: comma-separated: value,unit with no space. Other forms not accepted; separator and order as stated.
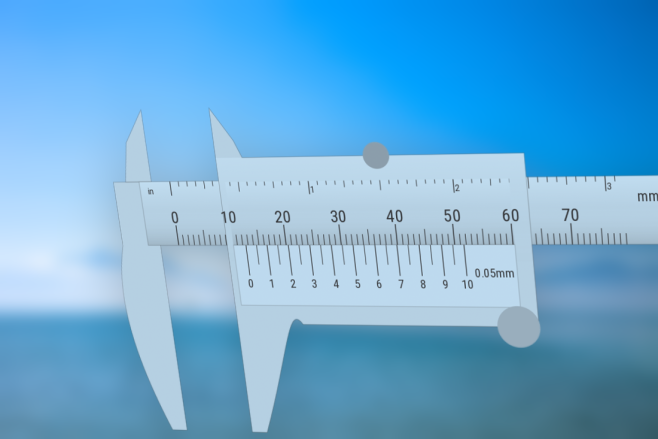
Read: 12.6,mm
